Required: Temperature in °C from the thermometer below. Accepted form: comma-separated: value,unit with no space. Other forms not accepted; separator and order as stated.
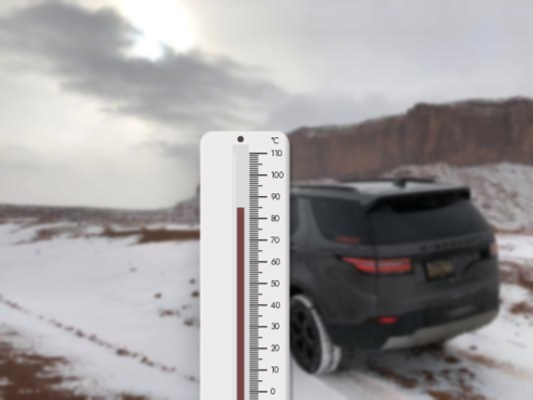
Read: 85,°C
